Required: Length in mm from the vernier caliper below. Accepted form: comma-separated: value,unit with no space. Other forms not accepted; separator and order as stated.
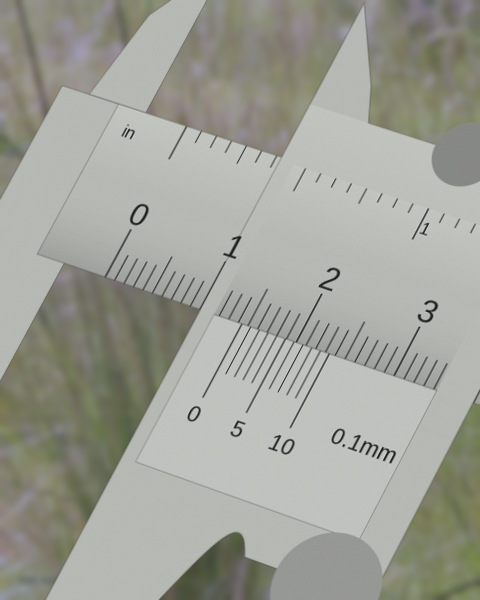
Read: 14.4,mm
